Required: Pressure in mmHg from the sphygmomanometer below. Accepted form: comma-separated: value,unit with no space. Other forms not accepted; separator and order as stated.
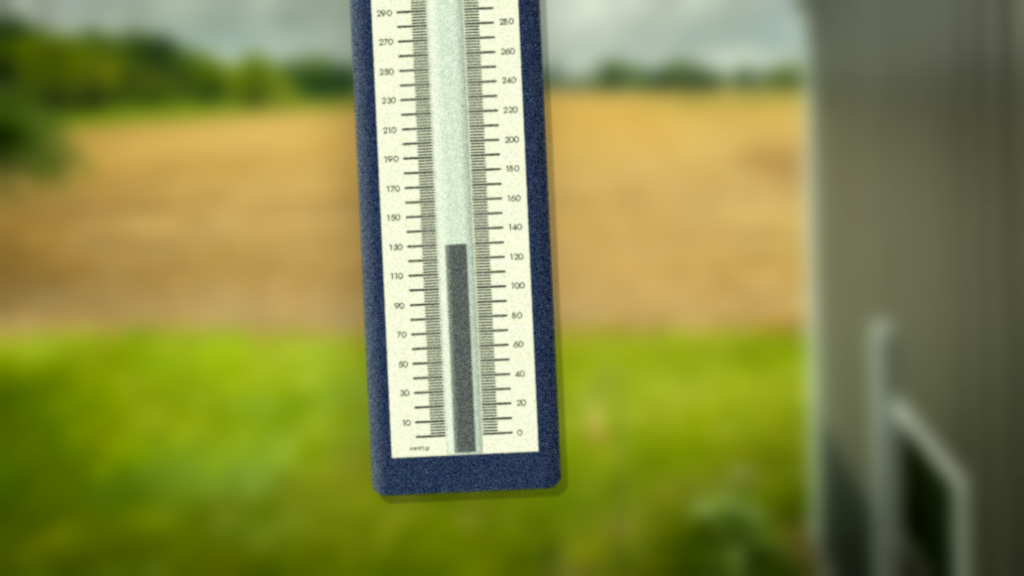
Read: 130,mmHg
